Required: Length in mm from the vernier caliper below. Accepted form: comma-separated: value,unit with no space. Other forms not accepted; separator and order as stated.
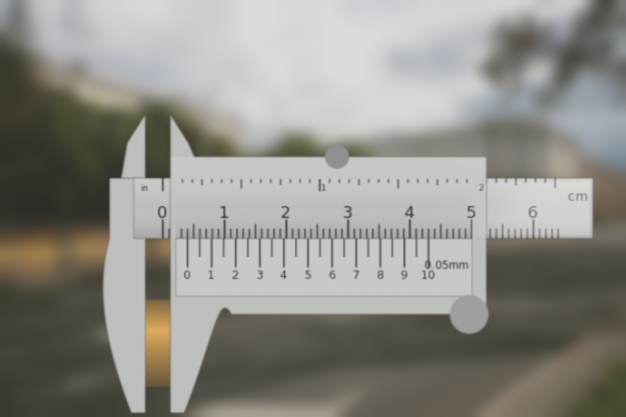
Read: 4.0,mm
